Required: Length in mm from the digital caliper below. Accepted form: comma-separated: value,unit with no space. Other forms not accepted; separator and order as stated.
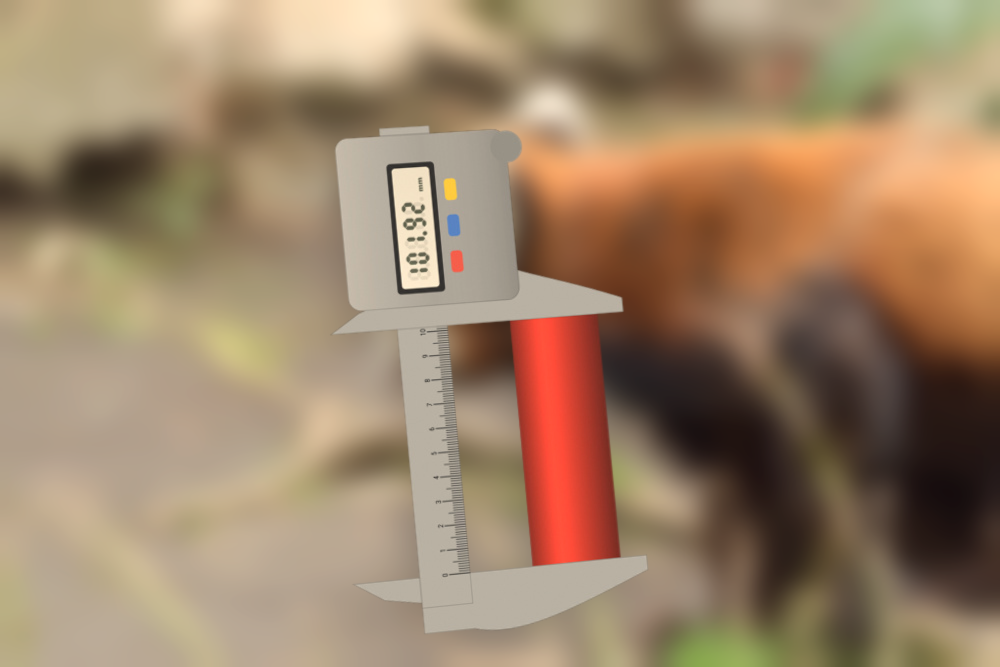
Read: 101.92,mm
